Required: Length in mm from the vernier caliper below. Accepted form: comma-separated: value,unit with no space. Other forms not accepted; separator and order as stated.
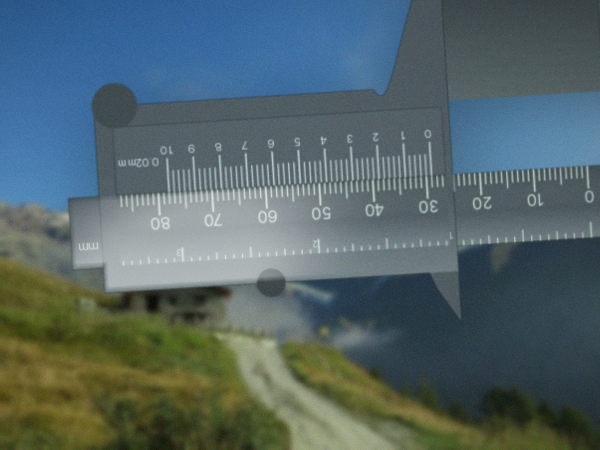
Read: 29.0,mm
